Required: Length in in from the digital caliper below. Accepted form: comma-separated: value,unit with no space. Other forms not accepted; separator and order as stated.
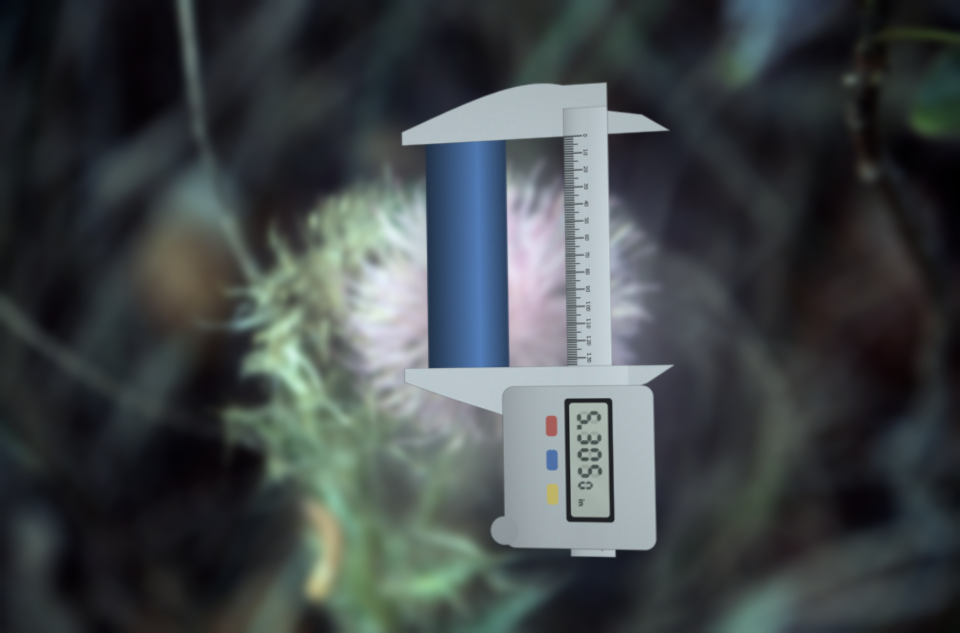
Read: 5.3050,in
